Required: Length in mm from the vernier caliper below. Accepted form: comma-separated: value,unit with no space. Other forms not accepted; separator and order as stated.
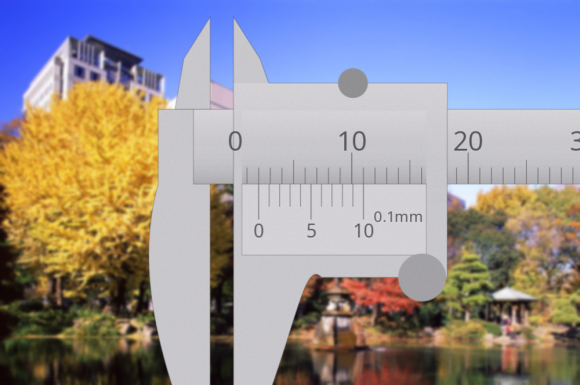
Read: 2.0,mm
